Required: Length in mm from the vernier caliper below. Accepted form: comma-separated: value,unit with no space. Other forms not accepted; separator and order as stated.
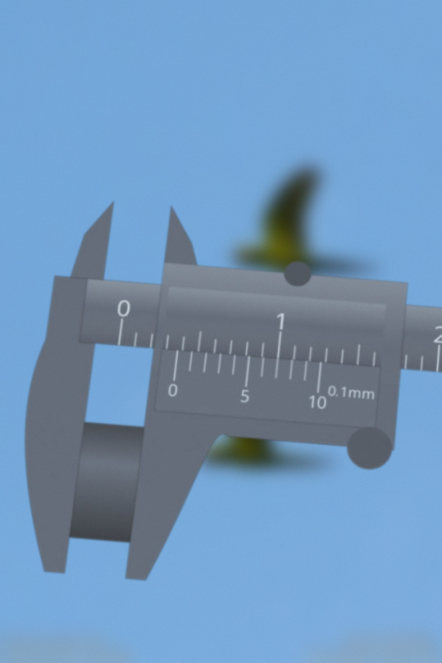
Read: 3.7,mm
